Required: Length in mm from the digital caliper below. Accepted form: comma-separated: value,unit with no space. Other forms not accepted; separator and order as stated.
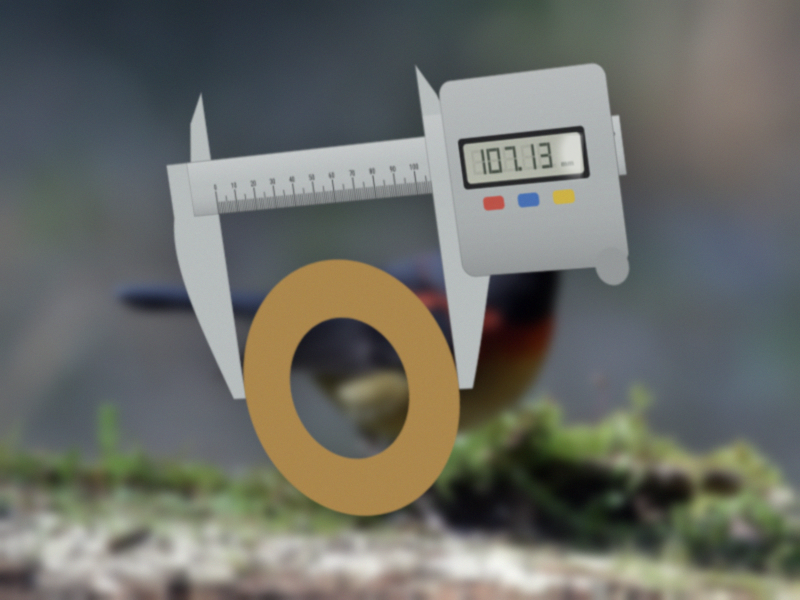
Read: 107.13,mm
